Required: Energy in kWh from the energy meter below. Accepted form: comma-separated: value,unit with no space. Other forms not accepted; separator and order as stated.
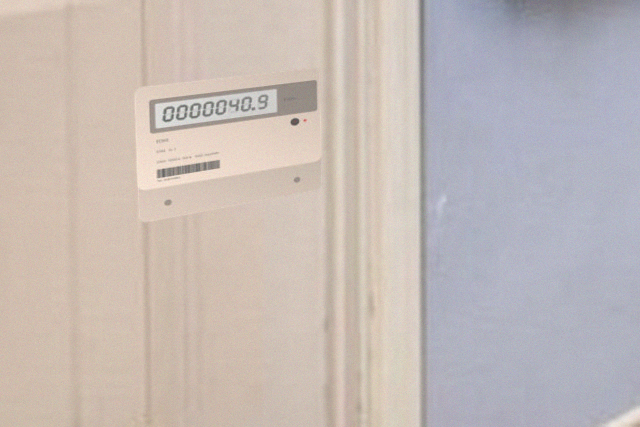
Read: 40.9,kWh
